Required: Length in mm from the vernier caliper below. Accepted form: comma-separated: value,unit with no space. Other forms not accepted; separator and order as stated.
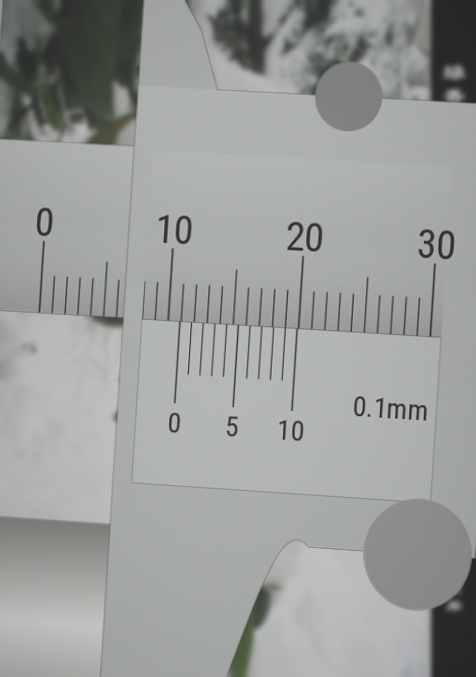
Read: 10.9,mm
